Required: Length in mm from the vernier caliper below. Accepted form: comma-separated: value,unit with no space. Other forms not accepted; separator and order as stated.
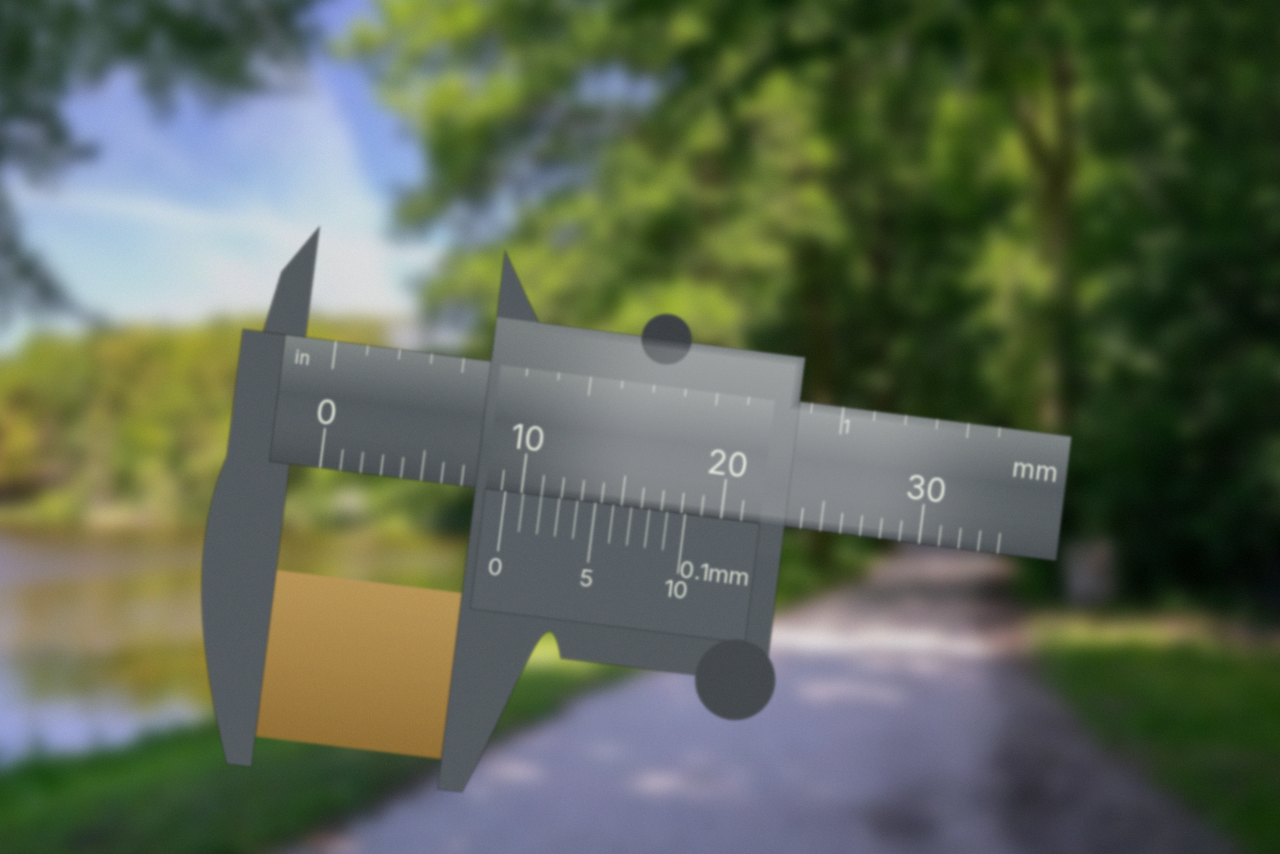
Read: 9.2,mm
